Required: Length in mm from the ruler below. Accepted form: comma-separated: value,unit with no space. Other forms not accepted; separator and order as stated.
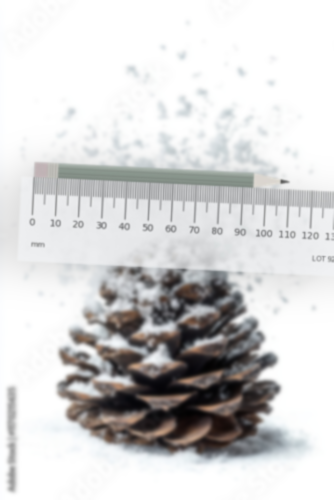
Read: 110,mm
